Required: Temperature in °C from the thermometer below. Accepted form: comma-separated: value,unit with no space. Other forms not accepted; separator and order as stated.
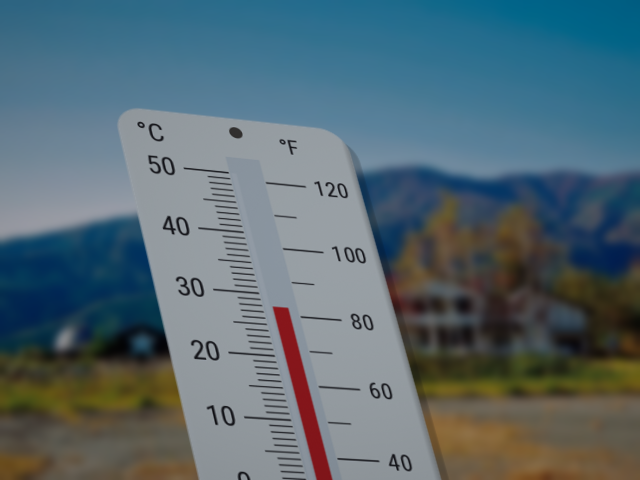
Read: 28,°C
